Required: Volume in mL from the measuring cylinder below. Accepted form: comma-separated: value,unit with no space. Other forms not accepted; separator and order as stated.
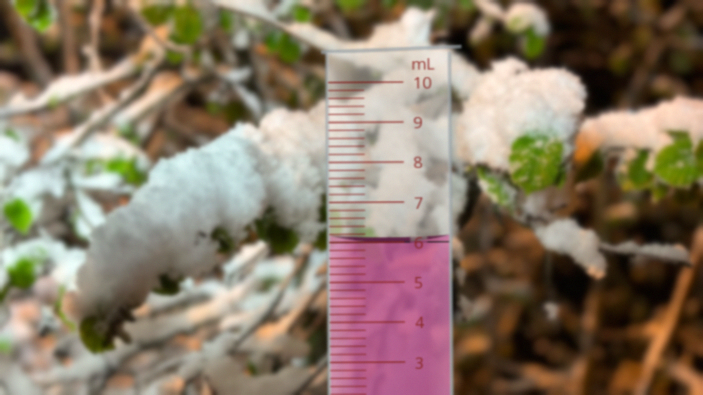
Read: 6,mL
